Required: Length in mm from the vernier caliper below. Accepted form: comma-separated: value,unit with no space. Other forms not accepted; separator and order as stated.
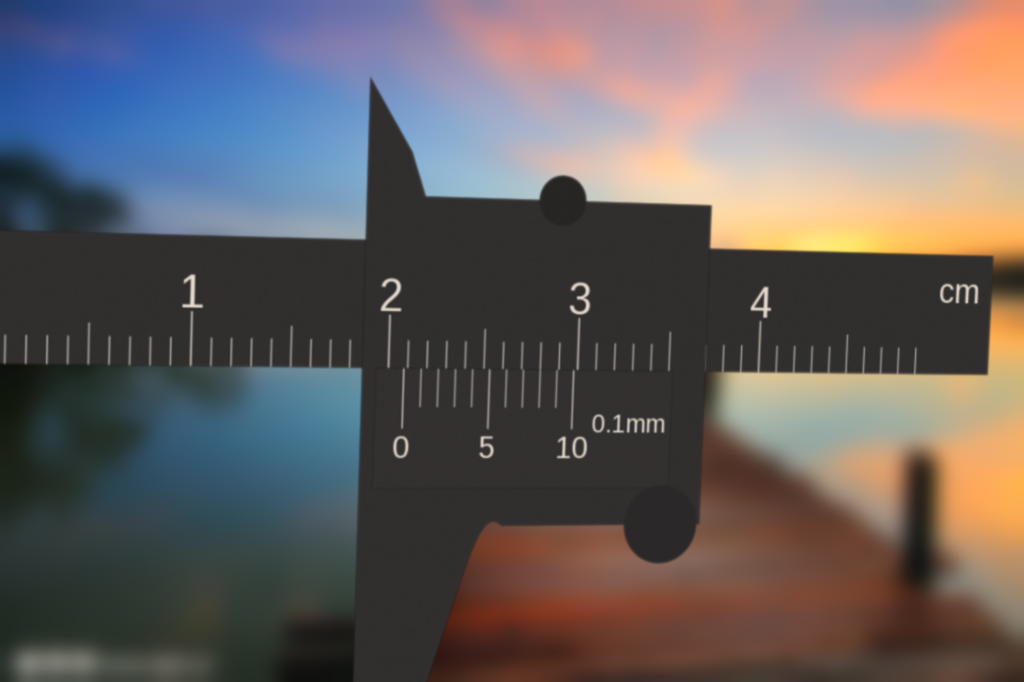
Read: 20.8,mm
